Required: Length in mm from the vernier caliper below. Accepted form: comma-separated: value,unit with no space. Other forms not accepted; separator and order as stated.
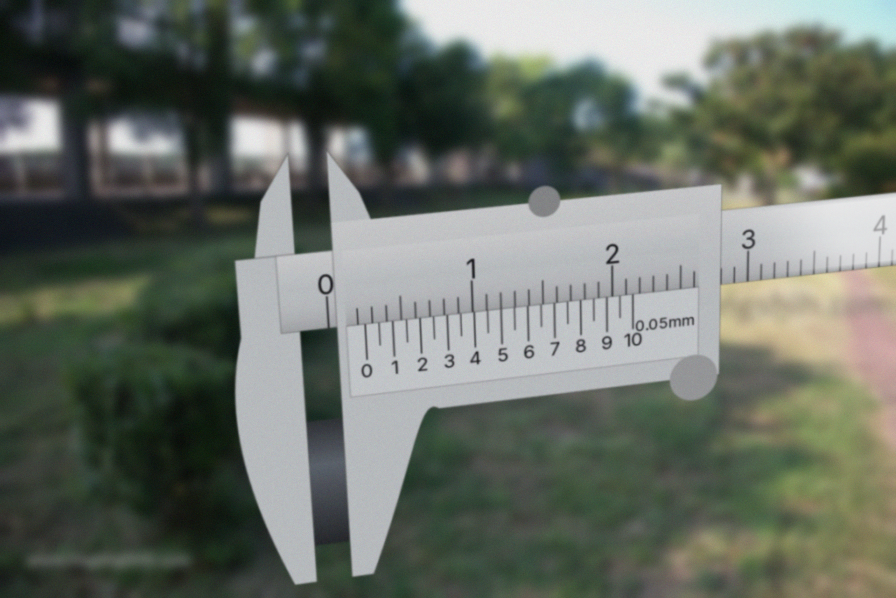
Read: 2.5,mm
